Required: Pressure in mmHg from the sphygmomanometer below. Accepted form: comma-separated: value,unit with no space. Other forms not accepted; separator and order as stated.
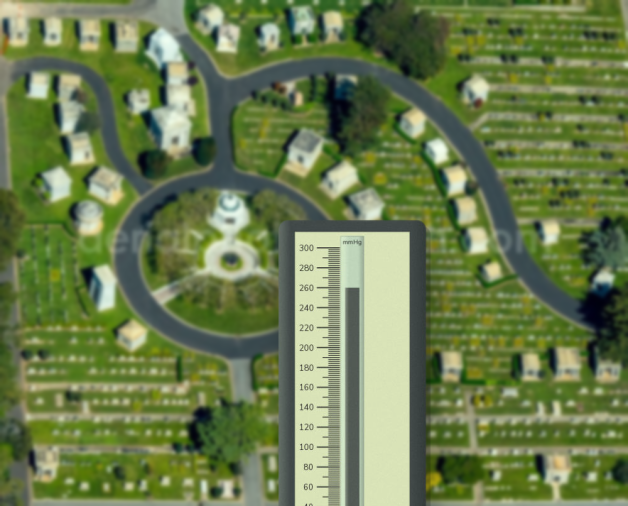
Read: 260,mmHg
